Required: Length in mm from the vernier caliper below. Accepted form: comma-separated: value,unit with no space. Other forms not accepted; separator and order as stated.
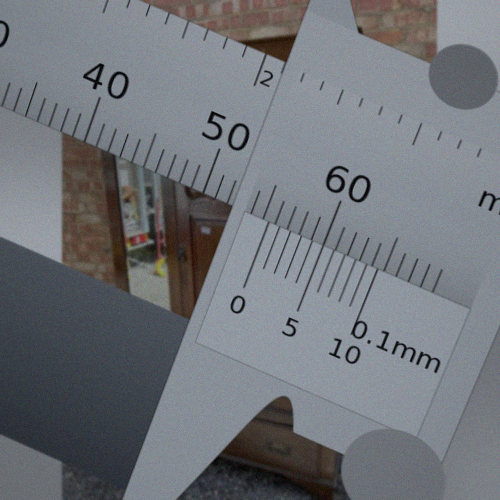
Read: 55.5,mm
